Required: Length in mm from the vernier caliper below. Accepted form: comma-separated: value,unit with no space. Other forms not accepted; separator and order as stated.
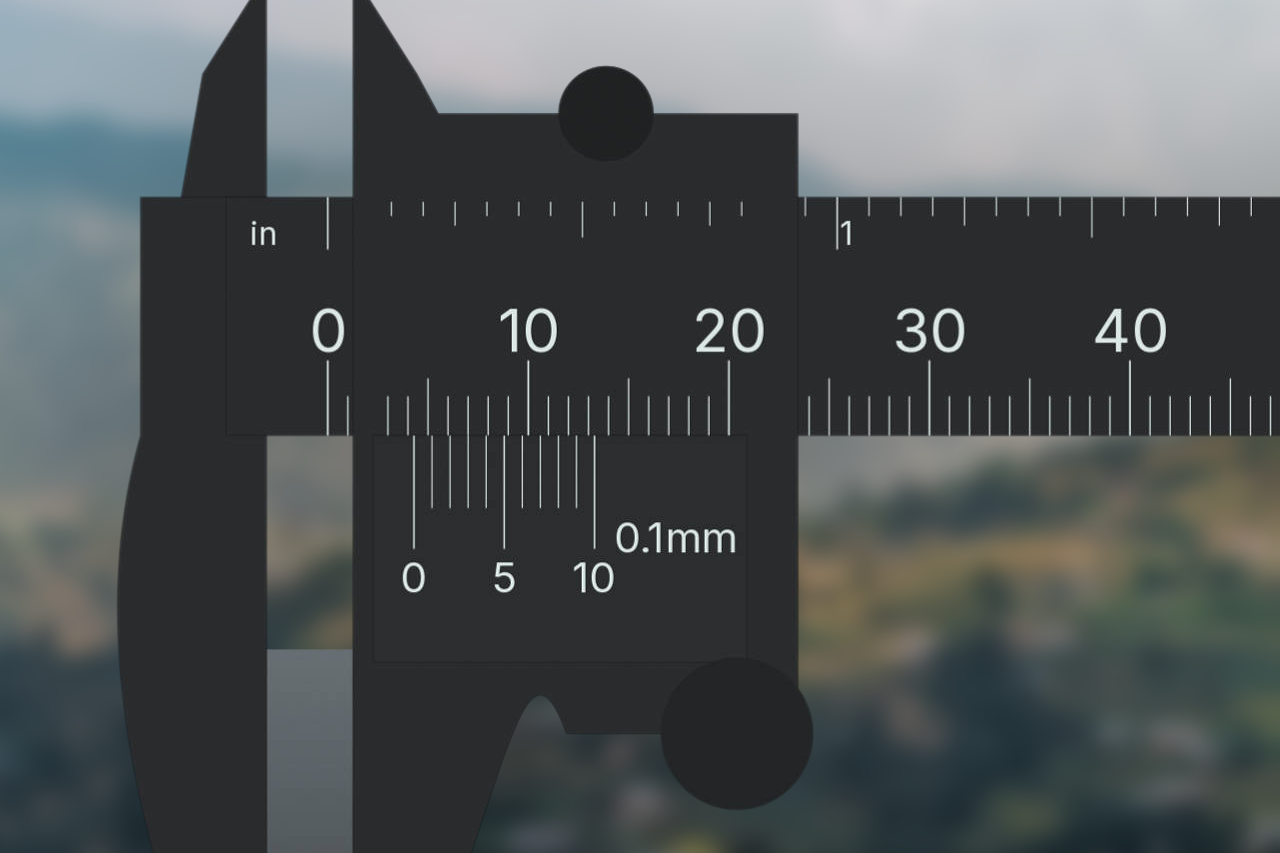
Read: 4.3,mm
